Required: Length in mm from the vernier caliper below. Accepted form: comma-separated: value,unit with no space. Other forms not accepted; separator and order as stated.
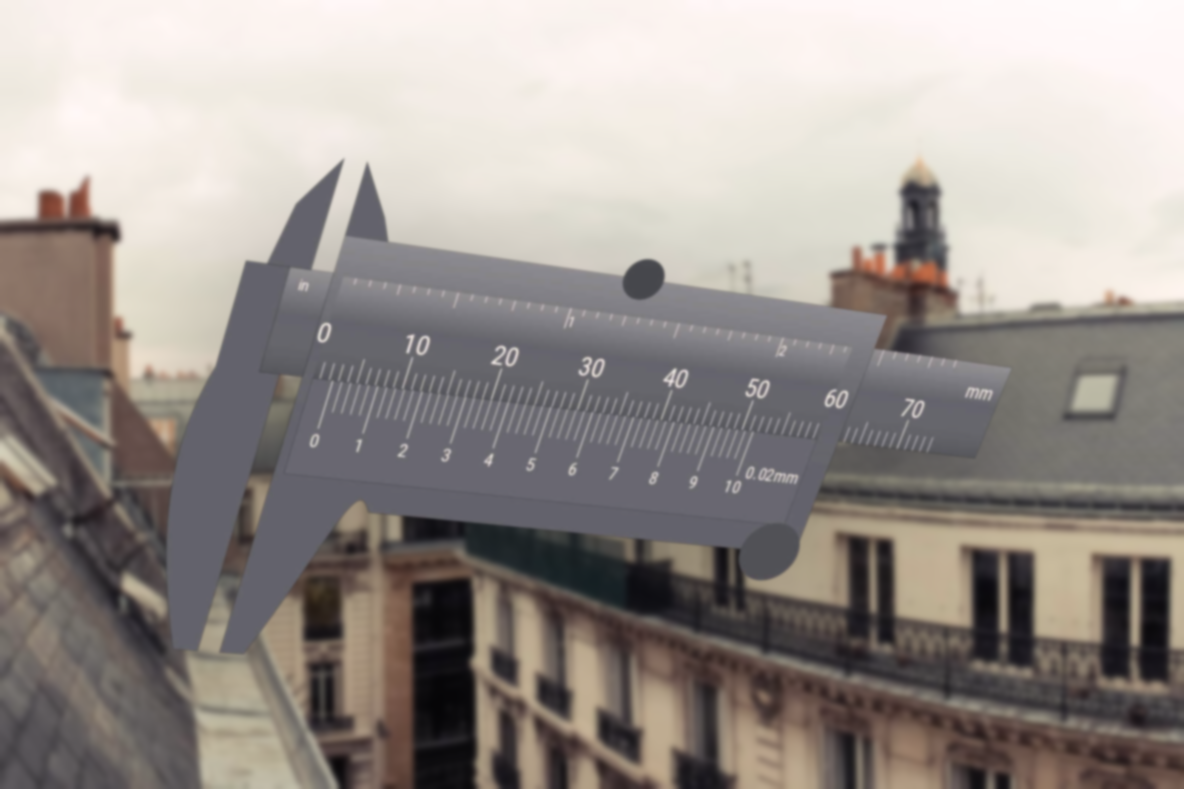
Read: 2.4,mm
